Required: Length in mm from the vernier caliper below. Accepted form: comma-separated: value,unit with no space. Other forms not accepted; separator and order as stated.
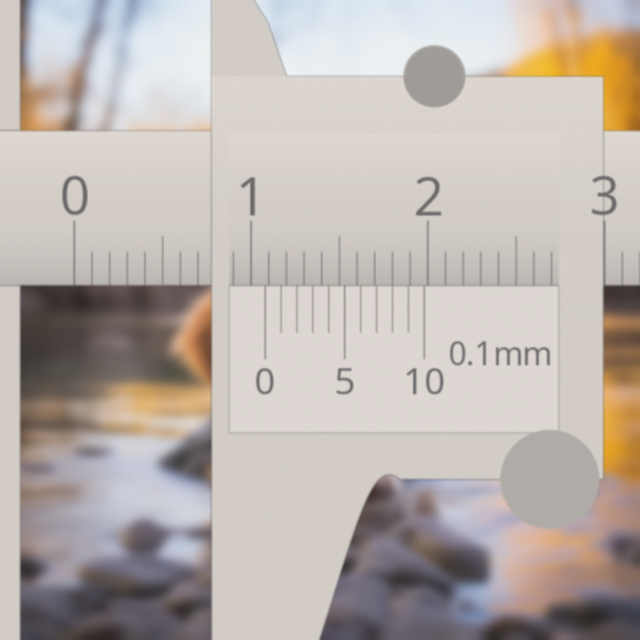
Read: 10.8,mm
